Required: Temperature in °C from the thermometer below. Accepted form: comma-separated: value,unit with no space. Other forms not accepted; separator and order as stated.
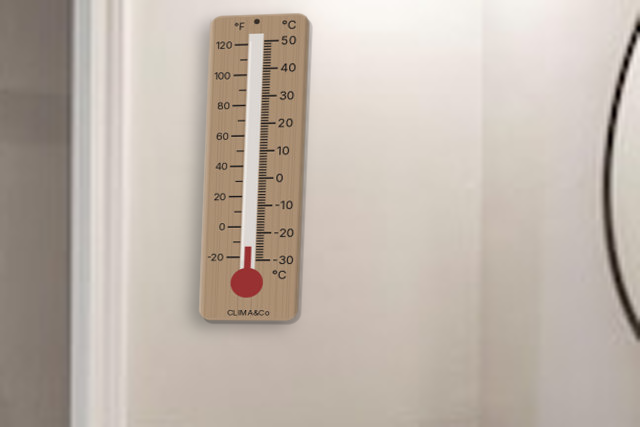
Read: -25,°C
